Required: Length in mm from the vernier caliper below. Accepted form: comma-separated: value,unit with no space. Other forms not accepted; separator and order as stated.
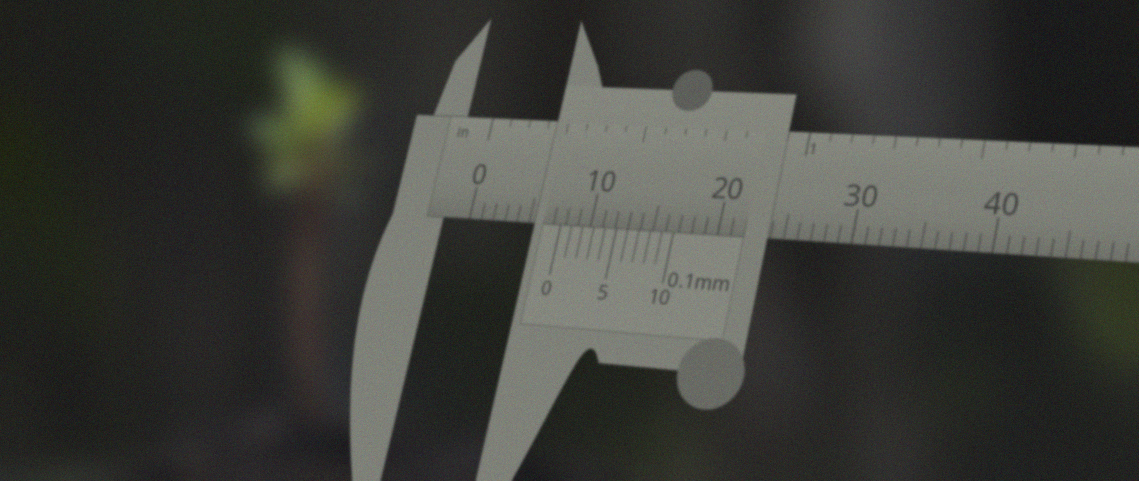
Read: 7.6,mm
